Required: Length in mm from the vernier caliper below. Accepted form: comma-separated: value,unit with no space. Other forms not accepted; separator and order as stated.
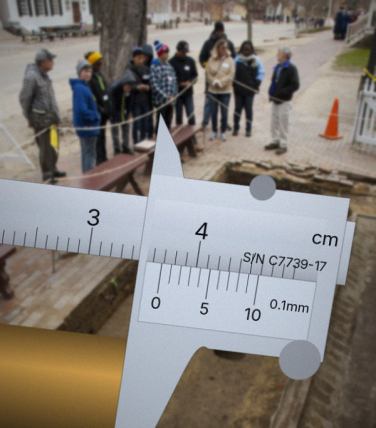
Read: 36.8,mm
